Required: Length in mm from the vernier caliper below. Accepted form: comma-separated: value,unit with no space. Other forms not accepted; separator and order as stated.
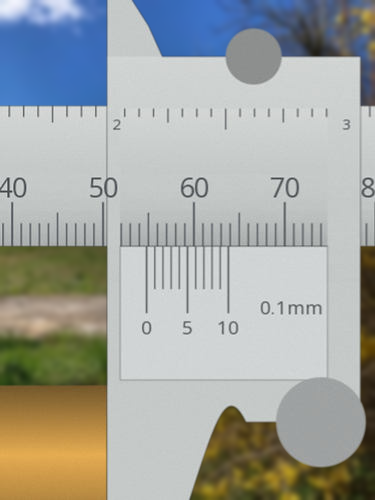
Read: 54.8,mm
